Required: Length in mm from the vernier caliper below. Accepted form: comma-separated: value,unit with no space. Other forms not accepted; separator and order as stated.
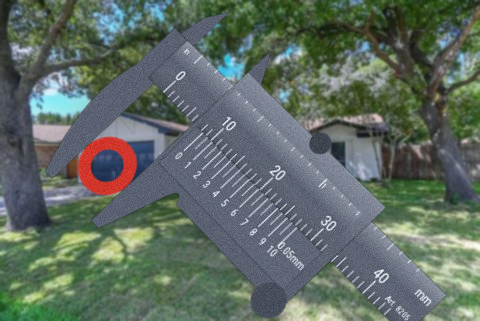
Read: 8.4,mm
